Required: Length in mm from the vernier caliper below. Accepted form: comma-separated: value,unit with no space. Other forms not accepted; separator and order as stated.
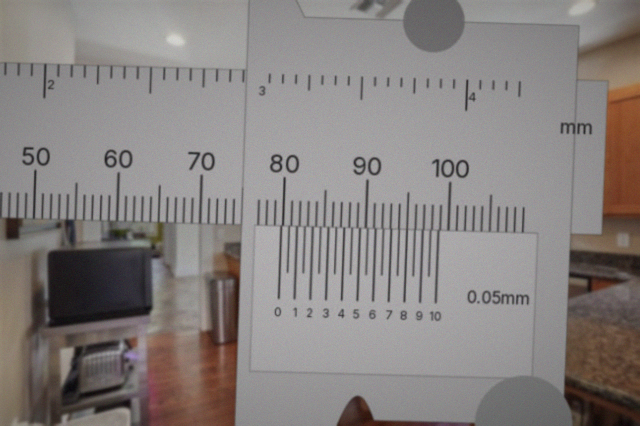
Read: 79.8,mm
